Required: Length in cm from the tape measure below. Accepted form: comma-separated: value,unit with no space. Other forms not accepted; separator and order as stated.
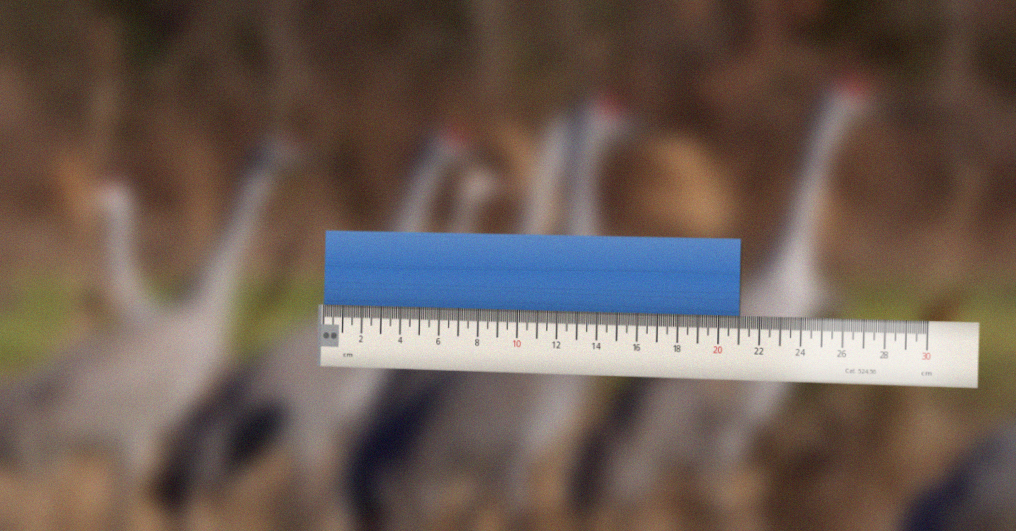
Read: 21,cm
